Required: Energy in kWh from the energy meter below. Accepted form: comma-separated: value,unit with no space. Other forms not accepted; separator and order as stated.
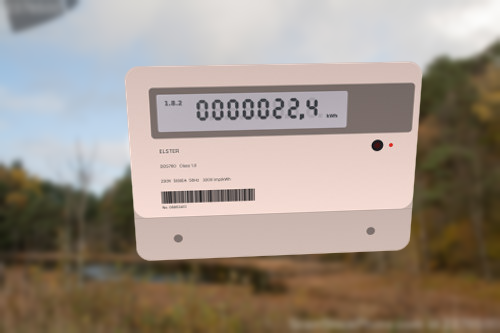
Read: 22.4,kWh
